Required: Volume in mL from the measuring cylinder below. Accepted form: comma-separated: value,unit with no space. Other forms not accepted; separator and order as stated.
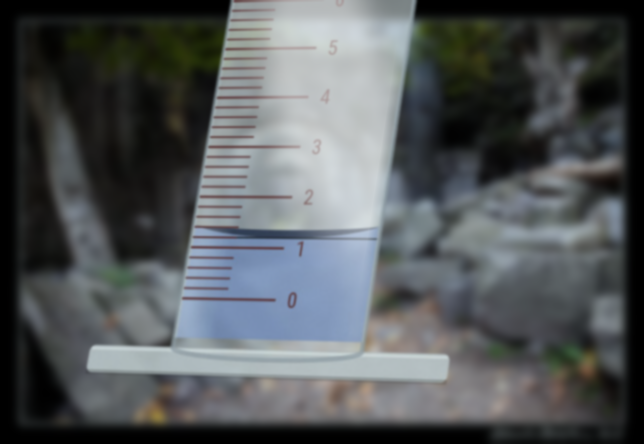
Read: 1.2,mL
